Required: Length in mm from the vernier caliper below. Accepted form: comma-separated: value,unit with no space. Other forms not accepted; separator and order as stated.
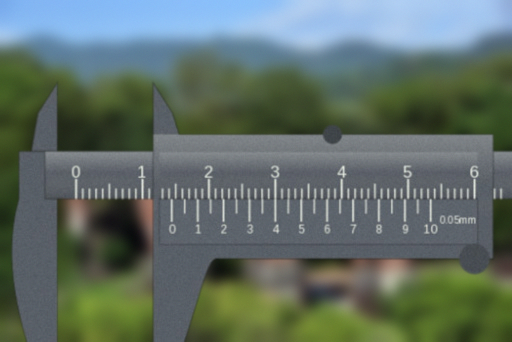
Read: 14.4,mm
